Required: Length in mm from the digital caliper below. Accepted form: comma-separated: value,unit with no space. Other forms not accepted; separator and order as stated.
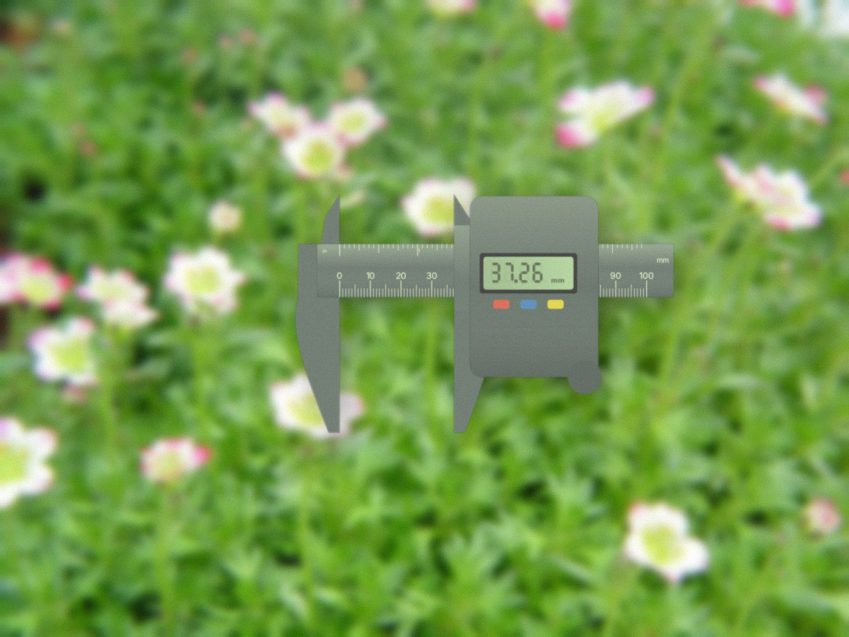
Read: 37.26,mm
